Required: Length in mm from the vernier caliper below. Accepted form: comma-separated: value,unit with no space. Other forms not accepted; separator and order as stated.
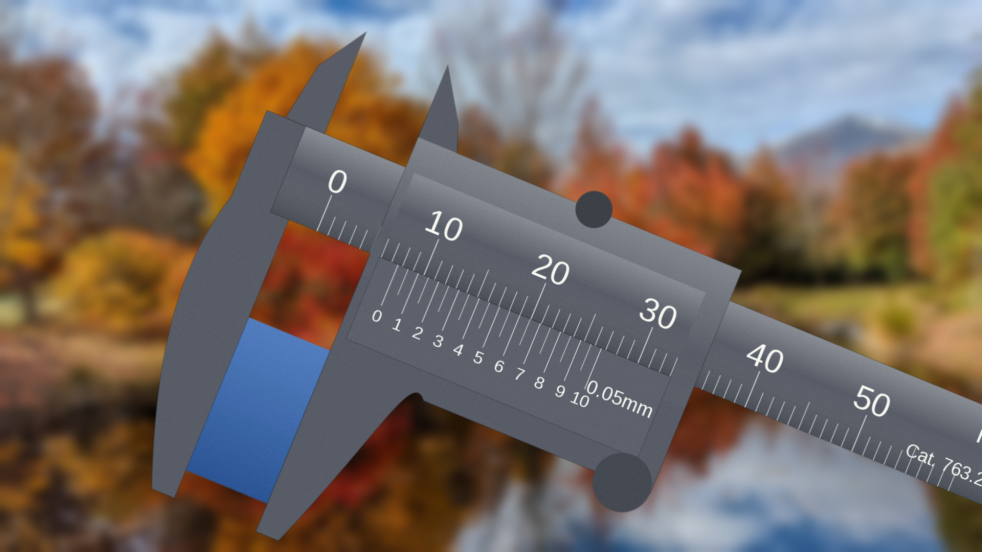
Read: 7.6,mm
